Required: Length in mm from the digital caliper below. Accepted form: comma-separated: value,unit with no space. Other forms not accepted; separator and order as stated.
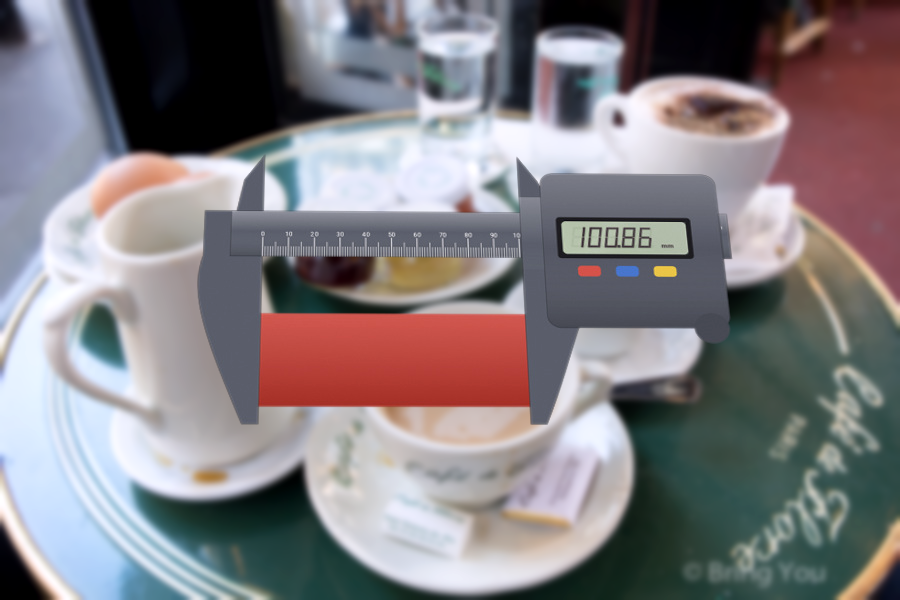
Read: 100.86,mm
